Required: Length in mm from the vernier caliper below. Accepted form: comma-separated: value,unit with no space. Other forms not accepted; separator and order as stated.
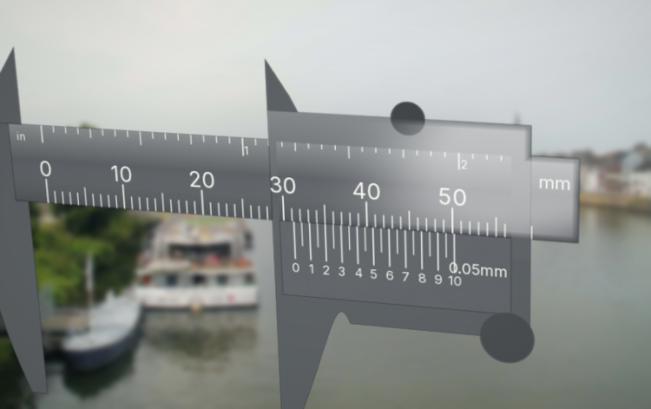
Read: 31.2,mm
